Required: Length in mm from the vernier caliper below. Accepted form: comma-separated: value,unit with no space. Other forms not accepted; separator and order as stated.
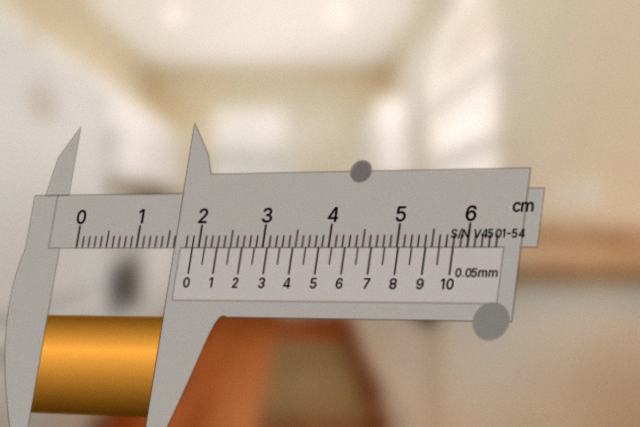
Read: 19.0,mm
